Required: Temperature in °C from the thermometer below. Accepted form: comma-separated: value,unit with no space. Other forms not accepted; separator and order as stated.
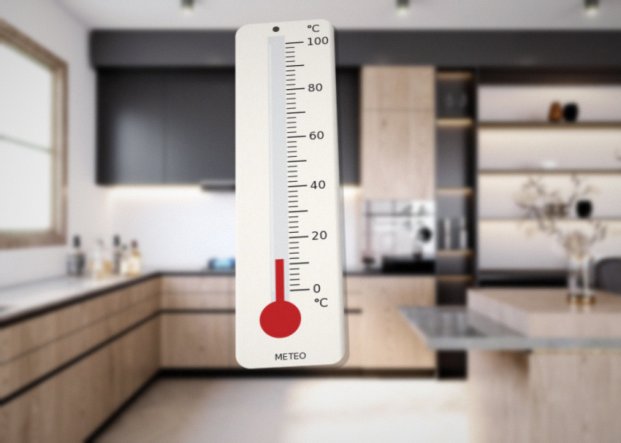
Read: 12,°C
